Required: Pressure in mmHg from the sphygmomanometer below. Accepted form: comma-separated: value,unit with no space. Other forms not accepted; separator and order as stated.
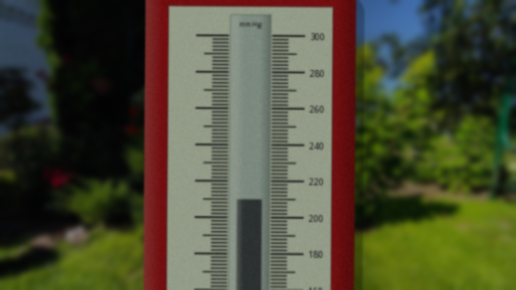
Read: 210,mmHg
